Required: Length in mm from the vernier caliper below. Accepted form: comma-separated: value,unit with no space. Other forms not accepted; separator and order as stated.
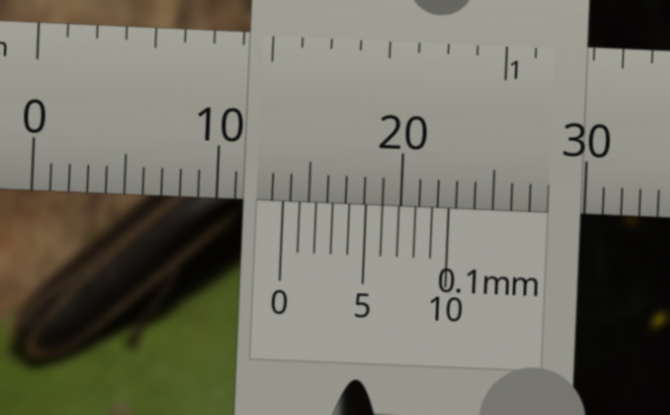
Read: 13.6,mm
